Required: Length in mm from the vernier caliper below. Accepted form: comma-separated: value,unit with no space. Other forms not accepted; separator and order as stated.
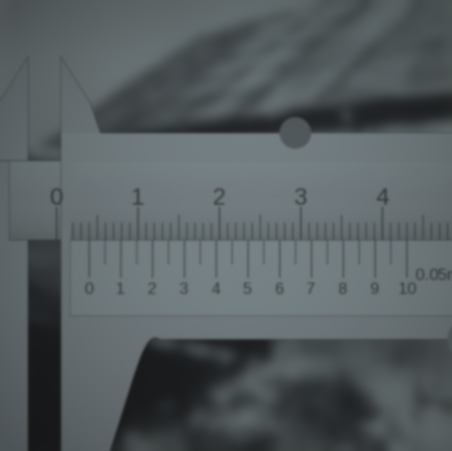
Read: 4.0,mm
